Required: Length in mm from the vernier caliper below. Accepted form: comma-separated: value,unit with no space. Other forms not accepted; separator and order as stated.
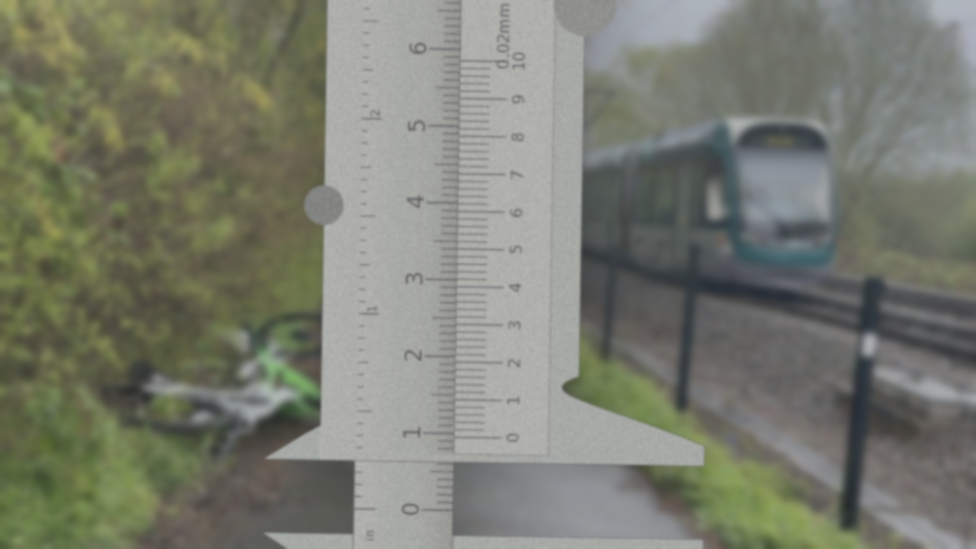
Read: 9.5,mm
